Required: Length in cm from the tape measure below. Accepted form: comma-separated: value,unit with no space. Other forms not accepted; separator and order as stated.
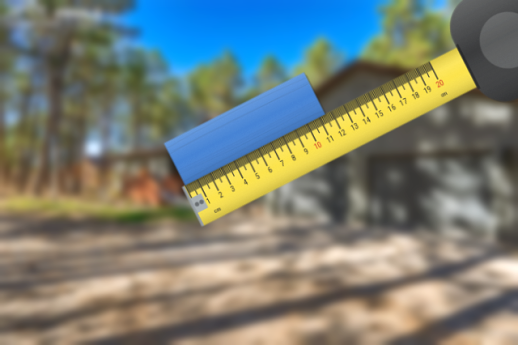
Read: 11.5,cm
